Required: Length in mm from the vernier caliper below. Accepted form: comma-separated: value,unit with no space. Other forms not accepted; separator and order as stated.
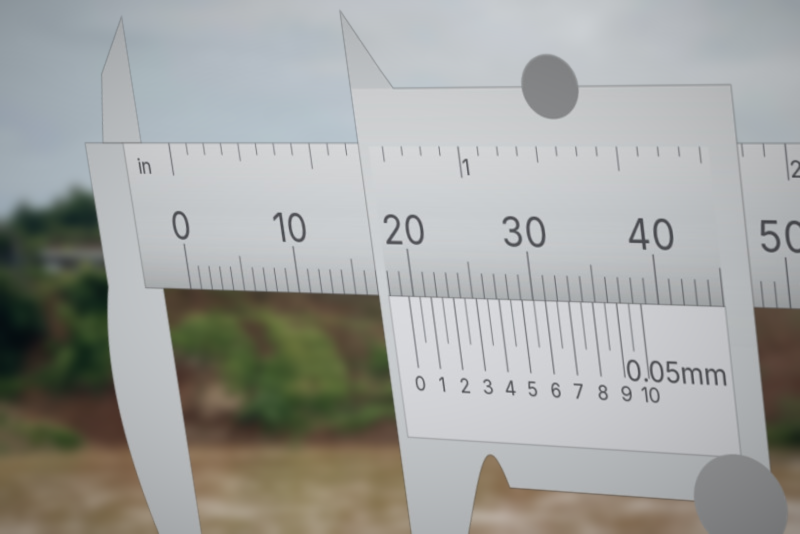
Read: 19.6,mm
